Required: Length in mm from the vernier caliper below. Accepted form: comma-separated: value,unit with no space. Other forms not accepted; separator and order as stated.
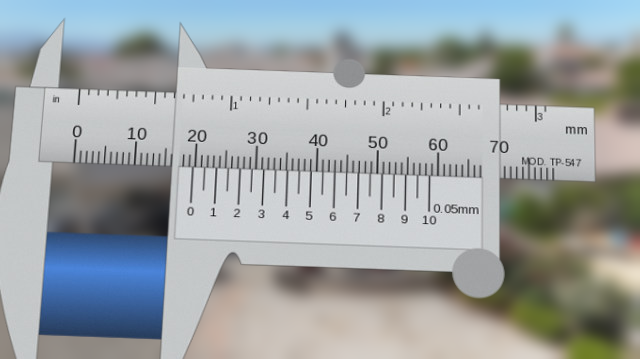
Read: 19.6,mm
